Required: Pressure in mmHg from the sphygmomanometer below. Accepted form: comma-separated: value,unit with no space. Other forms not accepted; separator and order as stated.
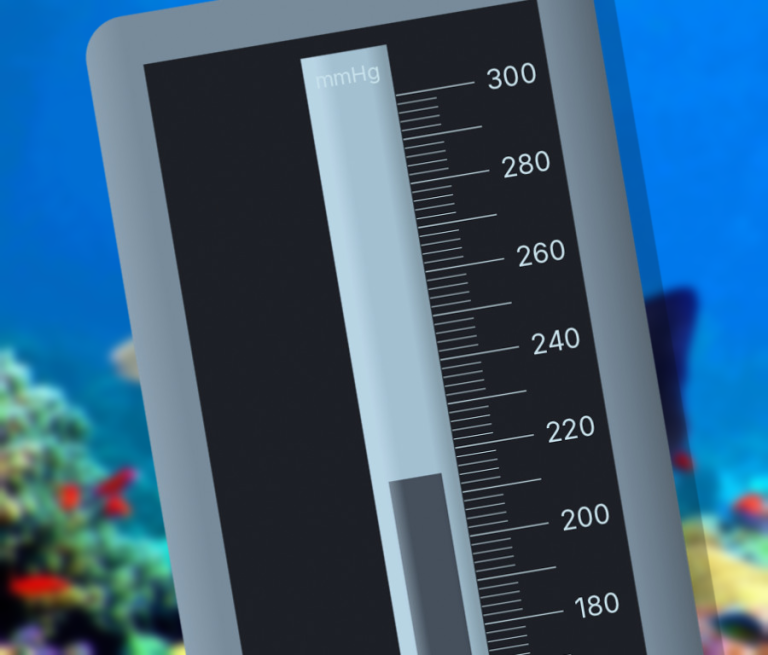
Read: 215,mmHg
